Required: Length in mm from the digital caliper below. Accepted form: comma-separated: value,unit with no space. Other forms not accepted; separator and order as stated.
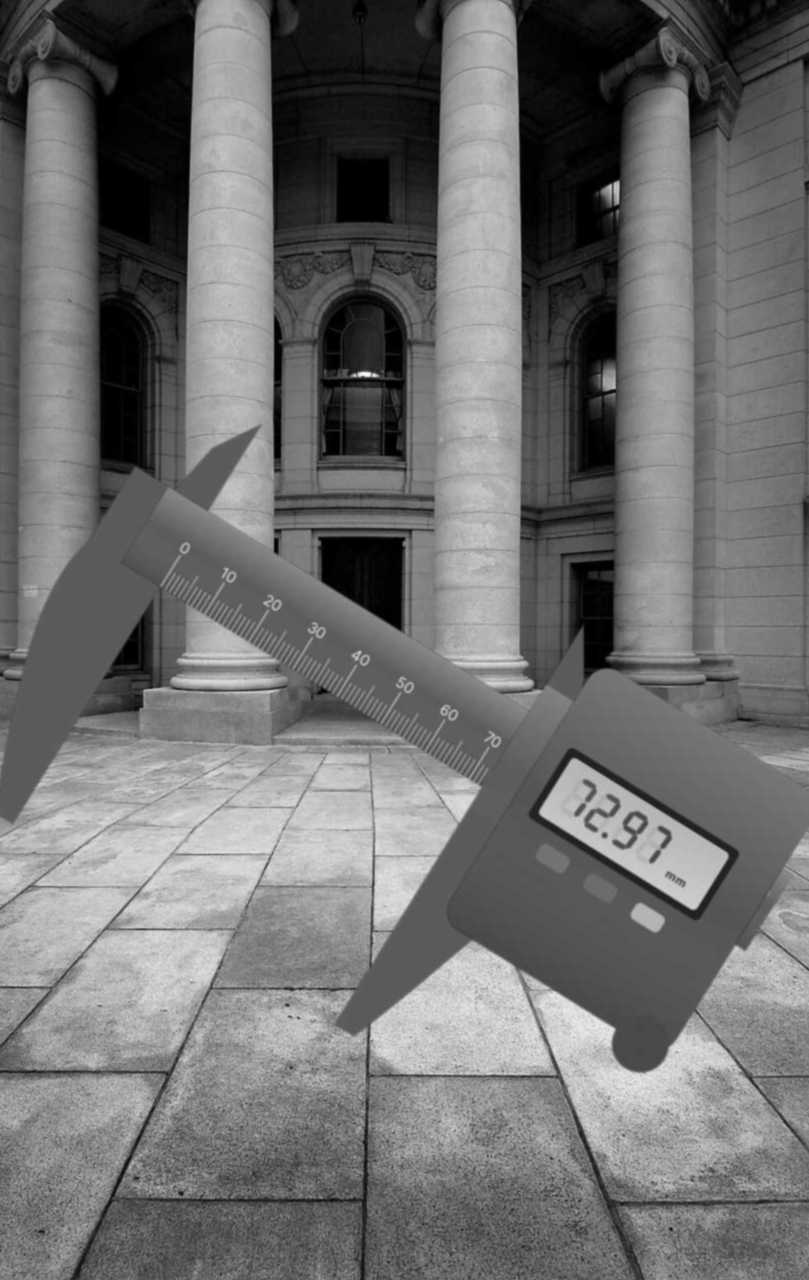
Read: 72.97,mm
